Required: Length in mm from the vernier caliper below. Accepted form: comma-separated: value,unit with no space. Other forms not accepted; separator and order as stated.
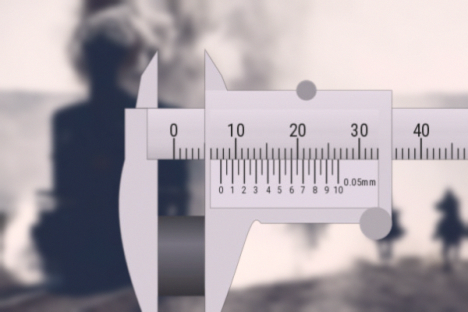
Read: 7.6,mm
